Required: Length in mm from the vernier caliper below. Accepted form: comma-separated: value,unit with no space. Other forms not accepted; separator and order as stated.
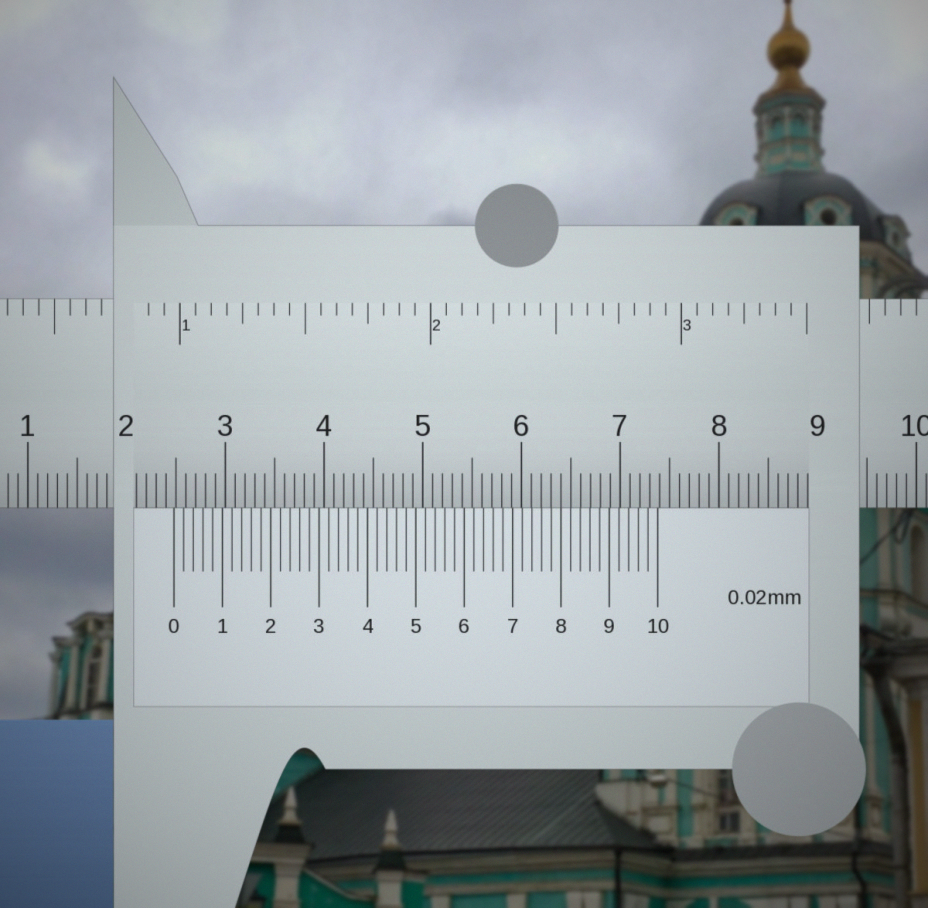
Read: 24.8,mm
